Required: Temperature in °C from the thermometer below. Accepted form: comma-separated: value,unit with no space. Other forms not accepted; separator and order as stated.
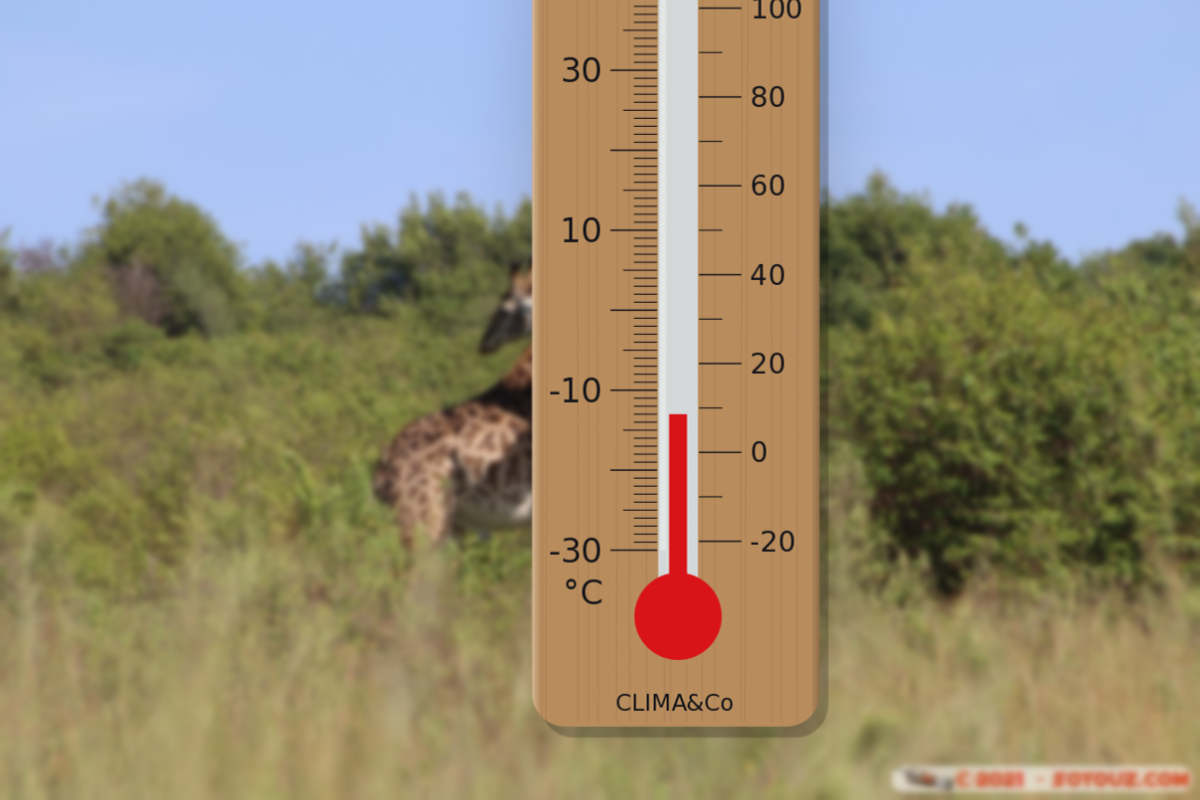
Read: -13,°C
